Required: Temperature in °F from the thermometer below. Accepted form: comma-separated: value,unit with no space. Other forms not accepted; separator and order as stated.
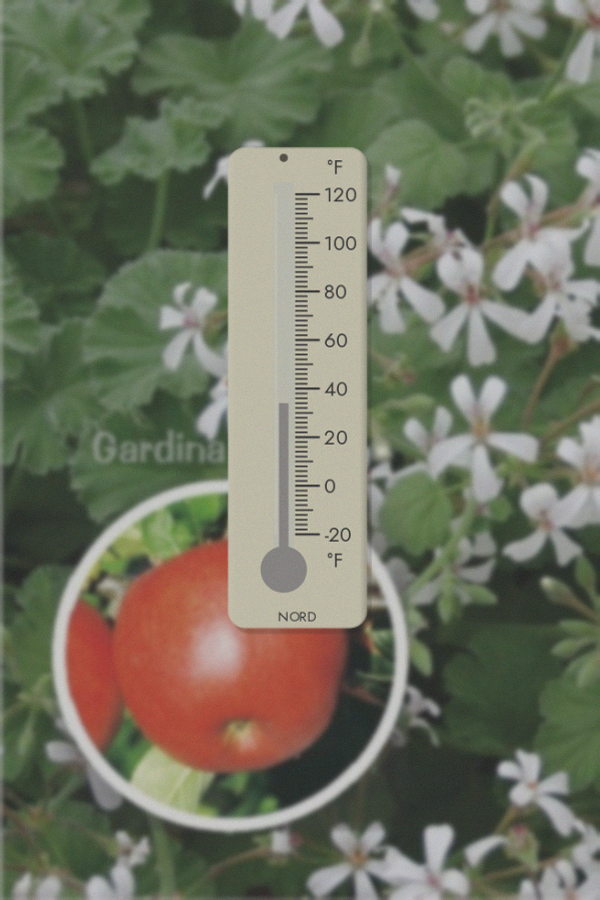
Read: 34,°F
